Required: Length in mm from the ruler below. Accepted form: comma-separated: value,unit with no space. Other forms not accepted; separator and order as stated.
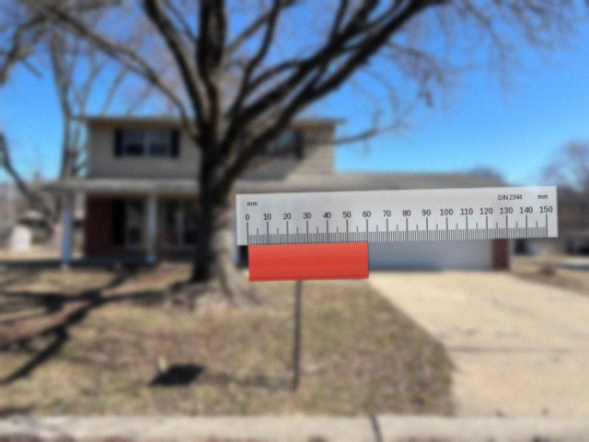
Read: 60,mm
